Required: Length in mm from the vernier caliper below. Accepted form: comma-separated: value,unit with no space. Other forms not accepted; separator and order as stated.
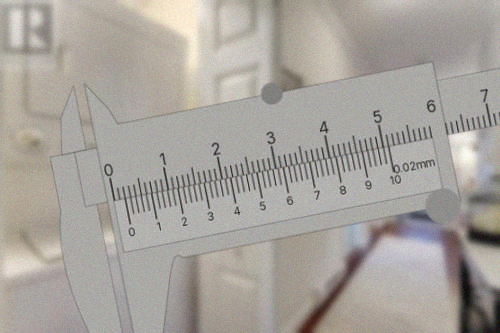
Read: 2.0,mm
